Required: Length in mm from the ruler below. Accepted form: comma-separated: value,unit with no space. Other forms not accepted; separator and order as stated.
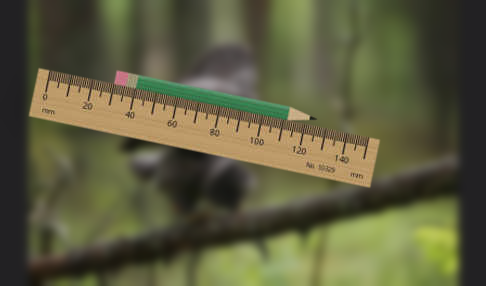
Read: 95,mm
